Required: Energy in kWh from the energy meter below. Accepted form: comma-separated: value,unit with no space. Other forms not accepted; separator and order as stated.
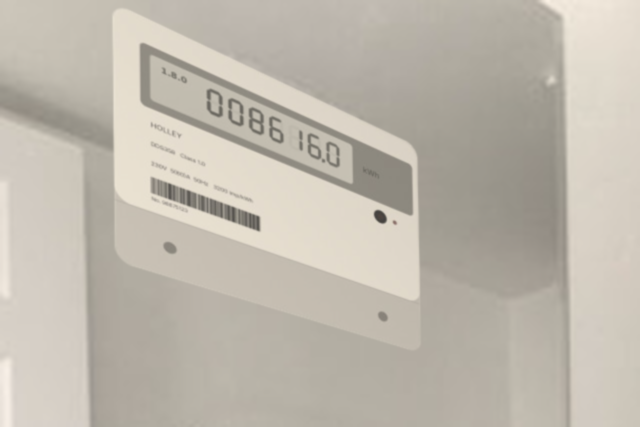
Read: 8616.0,kWh
